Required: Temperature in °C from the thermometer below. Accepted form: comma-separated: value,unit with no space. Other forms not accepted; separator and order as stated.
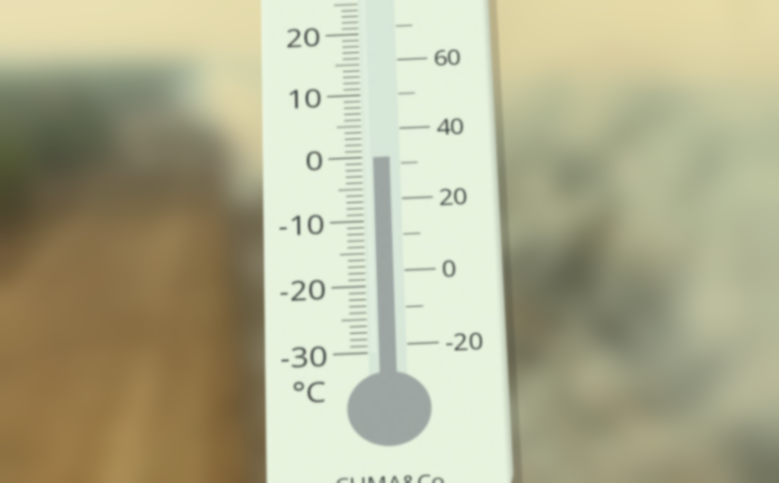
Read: 0,°C
